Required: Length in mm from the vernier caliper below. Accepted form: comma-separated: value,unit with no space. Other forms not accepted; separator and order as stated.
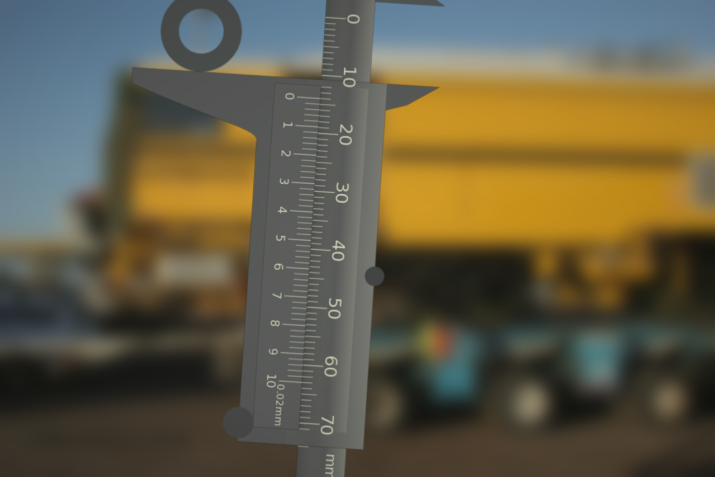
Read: 14.0,mm
